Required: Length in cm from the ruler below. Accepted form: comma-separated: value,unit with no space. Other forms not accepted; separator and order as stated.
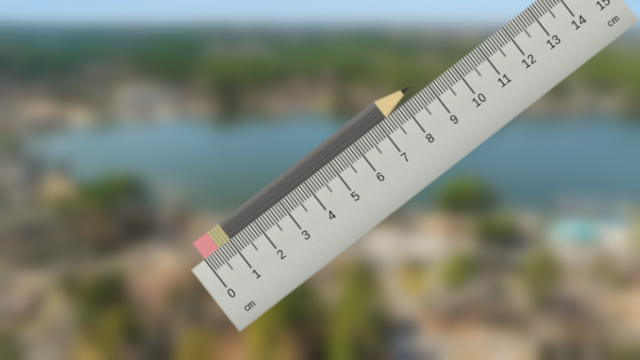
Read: 8.5,cm
